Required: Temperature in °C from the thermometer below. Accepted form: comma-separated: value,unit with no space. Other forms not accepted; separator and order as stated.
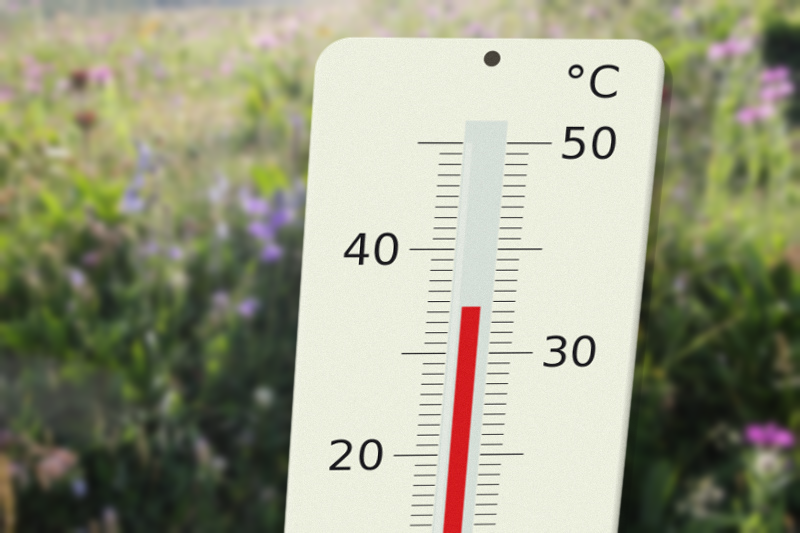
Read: 34.5,°C
